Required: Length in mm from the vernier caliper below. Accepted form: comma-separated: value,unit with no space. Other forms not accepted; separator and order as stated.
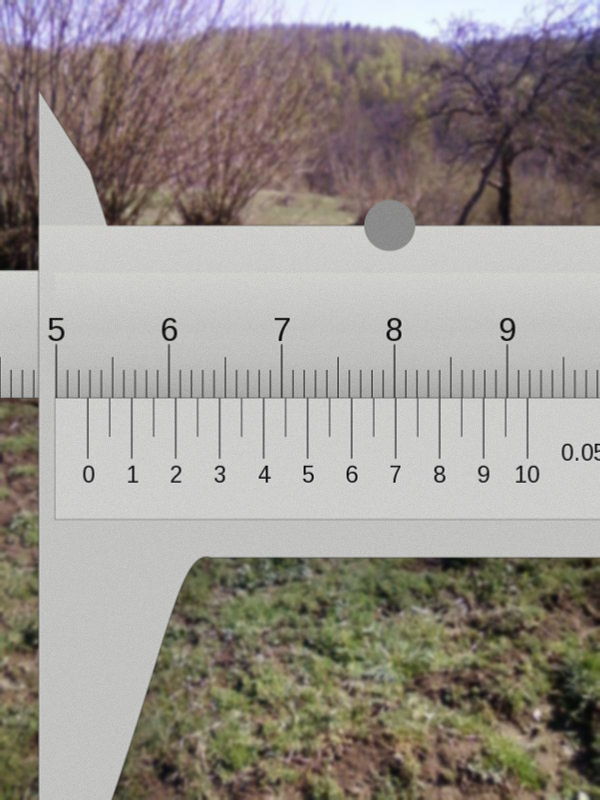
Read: 52.8,mm
